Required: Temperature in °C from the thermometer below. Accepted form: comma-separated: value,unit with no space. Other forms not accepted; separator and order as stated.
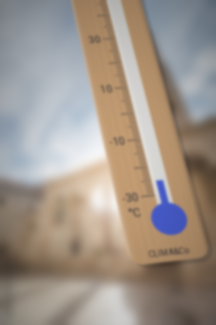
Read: -25,°C
